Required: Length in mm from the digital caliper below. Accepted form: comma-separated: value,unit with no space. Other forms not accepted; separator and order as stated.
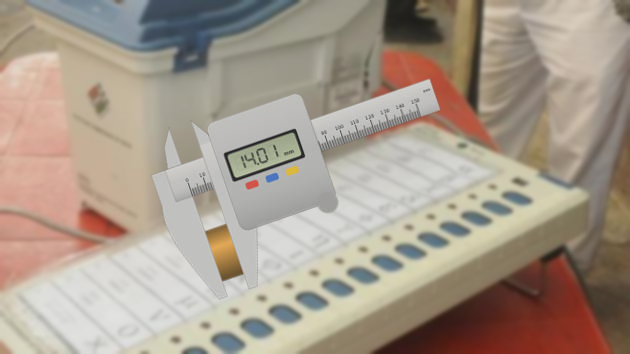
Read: 14.01,mm
